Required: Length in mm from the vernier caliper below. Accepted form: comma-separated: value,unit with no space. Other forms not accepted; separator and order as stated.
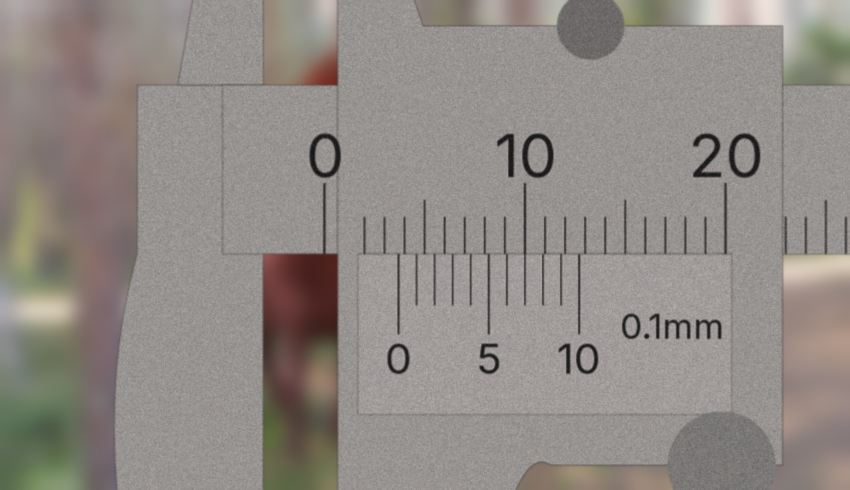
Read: 3.7,mm
